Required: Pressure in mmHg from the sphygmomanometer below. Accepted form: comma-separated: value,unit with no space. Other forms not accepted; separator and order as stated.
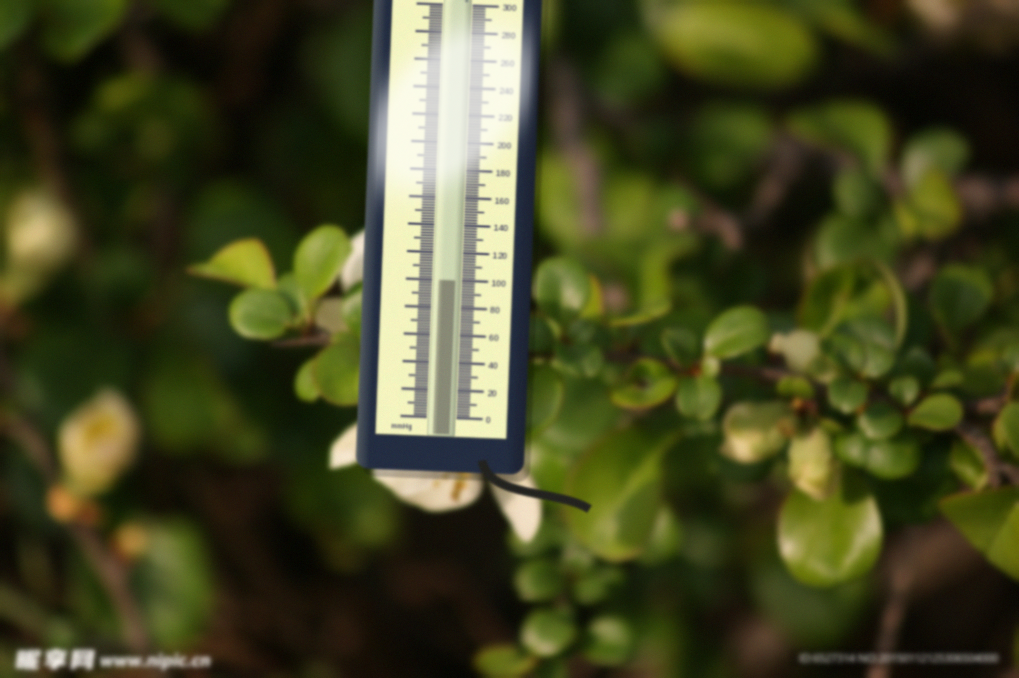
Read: 100,mmHg
